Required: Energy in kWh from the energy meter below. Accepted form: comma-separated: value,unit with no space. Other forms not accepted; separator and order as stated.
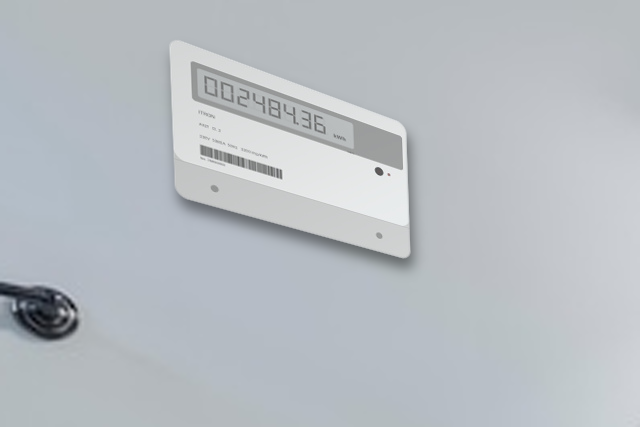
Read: 2484.36,kWh
